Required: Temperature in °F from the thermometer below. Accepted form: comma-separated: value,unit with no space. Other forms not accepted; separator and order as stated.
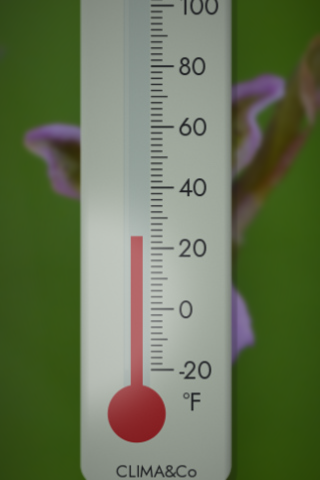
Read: 24,°F
